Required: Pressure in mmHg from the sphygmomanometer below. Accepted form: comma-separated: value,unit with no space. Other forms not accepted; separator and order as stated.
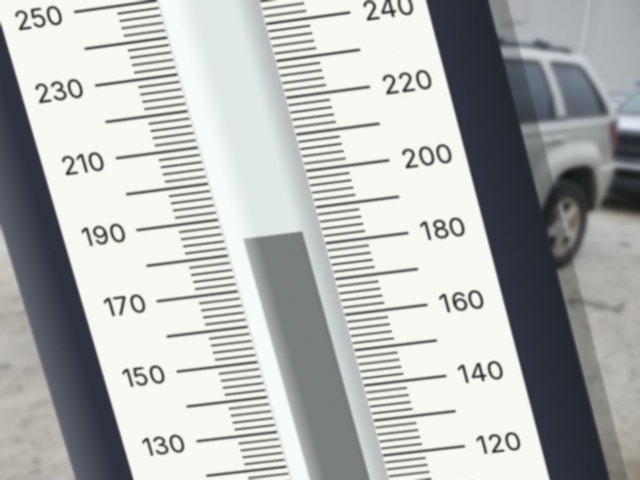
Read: 184,mmHg
